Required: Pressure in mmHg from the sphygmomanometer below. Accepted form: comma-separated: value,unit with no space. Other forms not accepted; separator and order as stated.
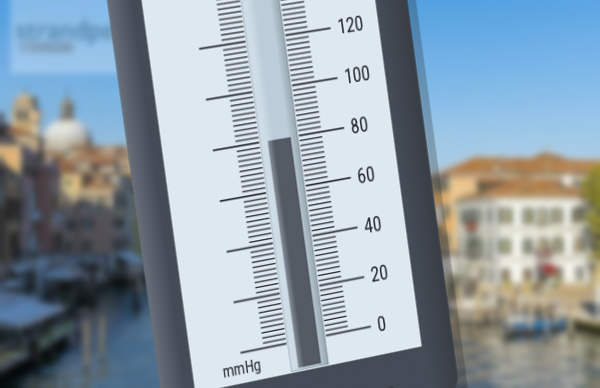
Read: 80,mmHg
